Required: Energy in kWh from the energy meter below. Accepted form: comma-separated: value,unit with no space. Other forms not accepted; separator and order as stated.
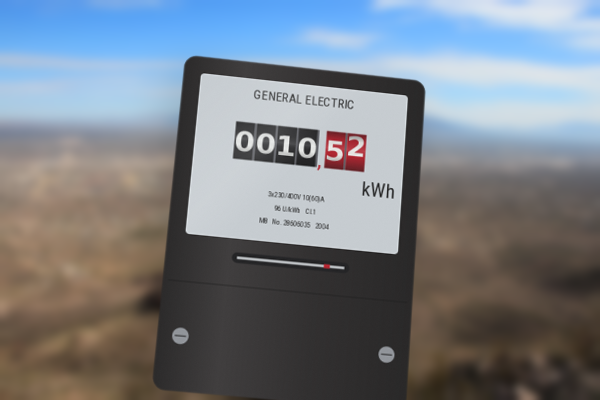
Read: 10.52,kWh
